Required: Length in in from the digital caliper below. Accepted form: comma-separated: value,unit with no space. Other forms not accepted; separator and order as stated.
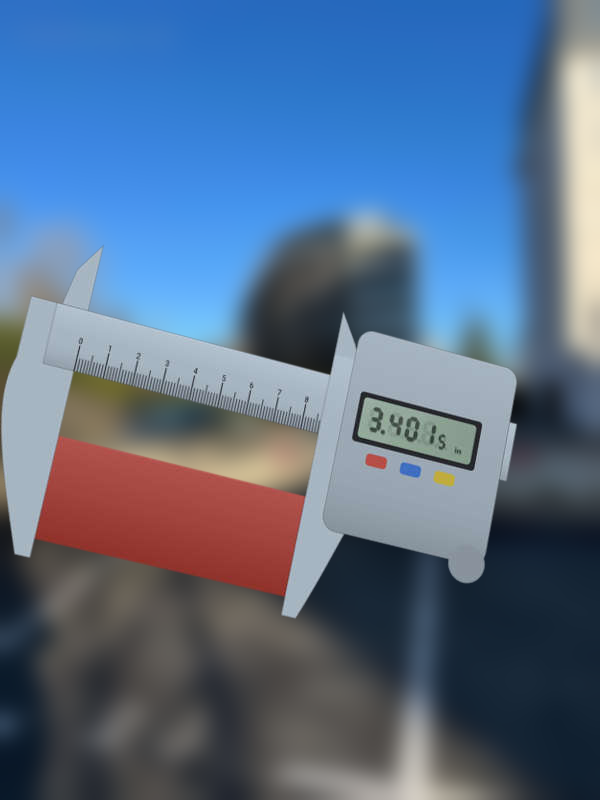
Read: 3.4015,in
